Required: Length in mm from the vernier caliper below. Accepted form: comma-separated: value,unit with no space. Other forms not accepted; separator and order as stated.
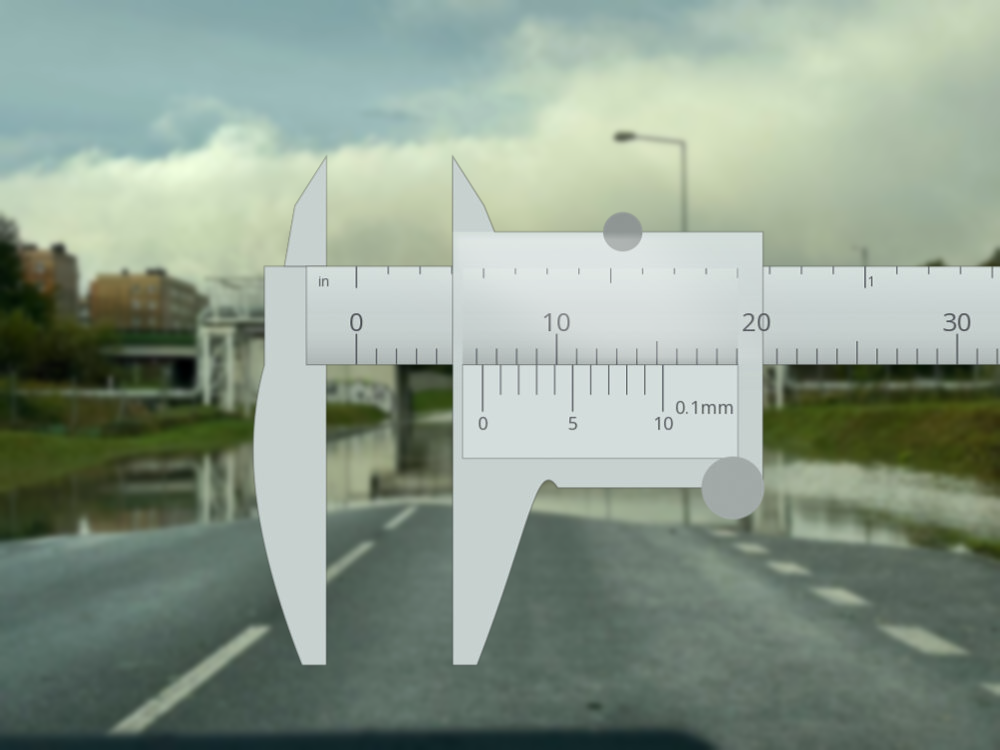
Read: 6.3,mm
